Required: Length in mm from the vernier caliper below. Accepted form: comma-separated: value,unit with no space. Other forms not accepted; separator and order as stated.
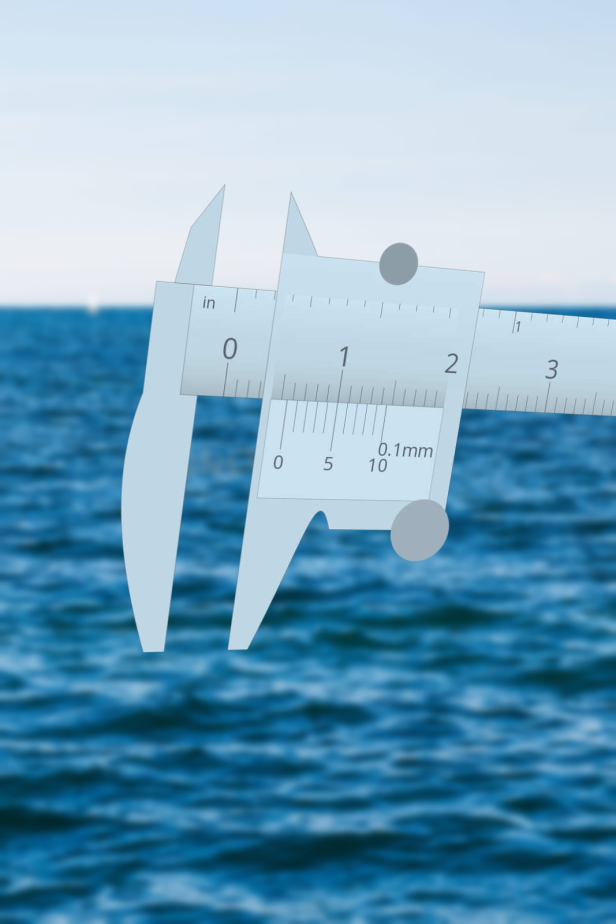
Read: 5.5,mm
